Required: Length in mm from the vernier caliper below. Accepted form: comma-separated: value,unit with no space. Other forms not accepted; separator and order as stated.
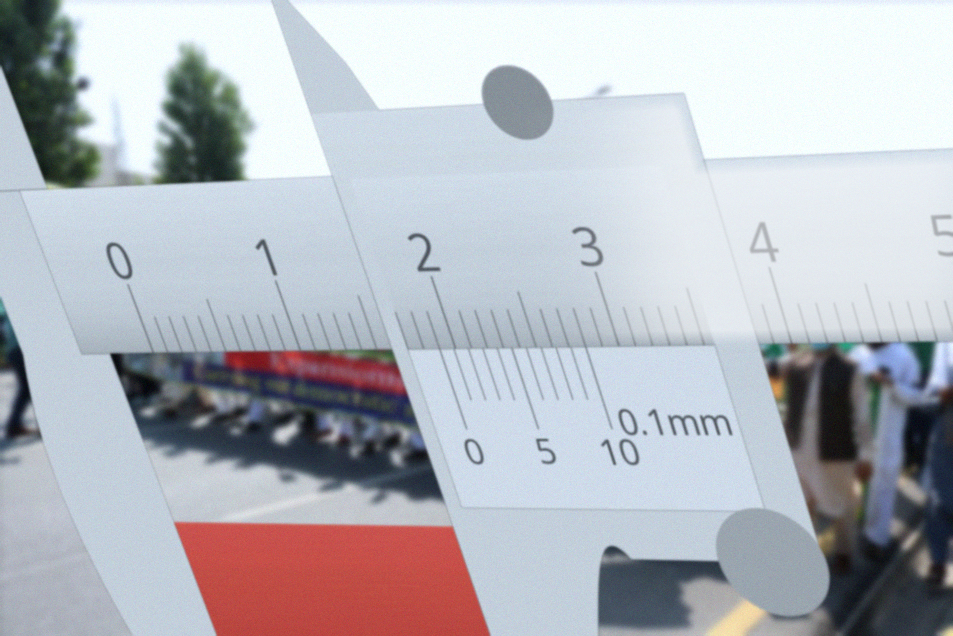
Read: 19.0,mm
